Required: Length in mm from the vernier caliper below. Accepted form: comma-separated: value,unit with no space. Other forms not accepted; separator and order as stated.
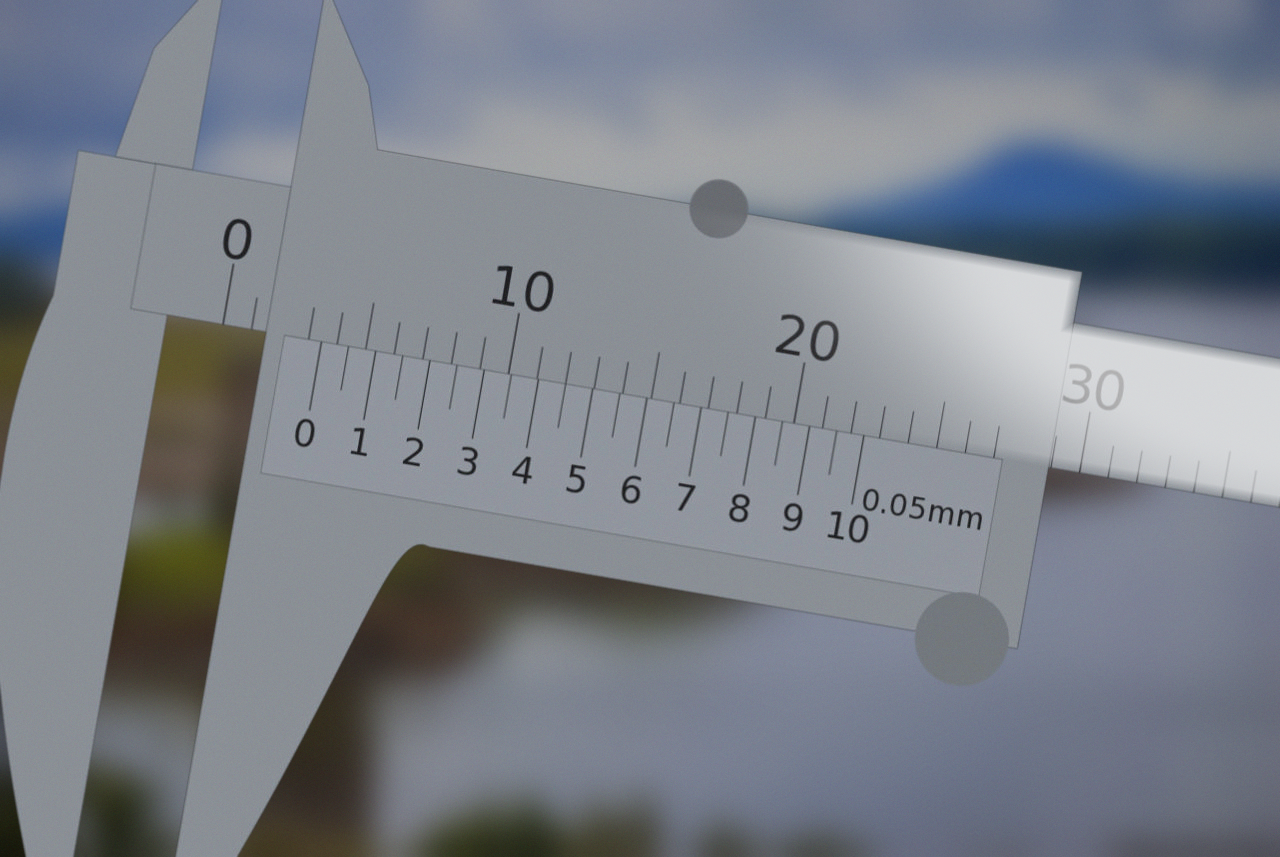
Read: 3.45,mm
